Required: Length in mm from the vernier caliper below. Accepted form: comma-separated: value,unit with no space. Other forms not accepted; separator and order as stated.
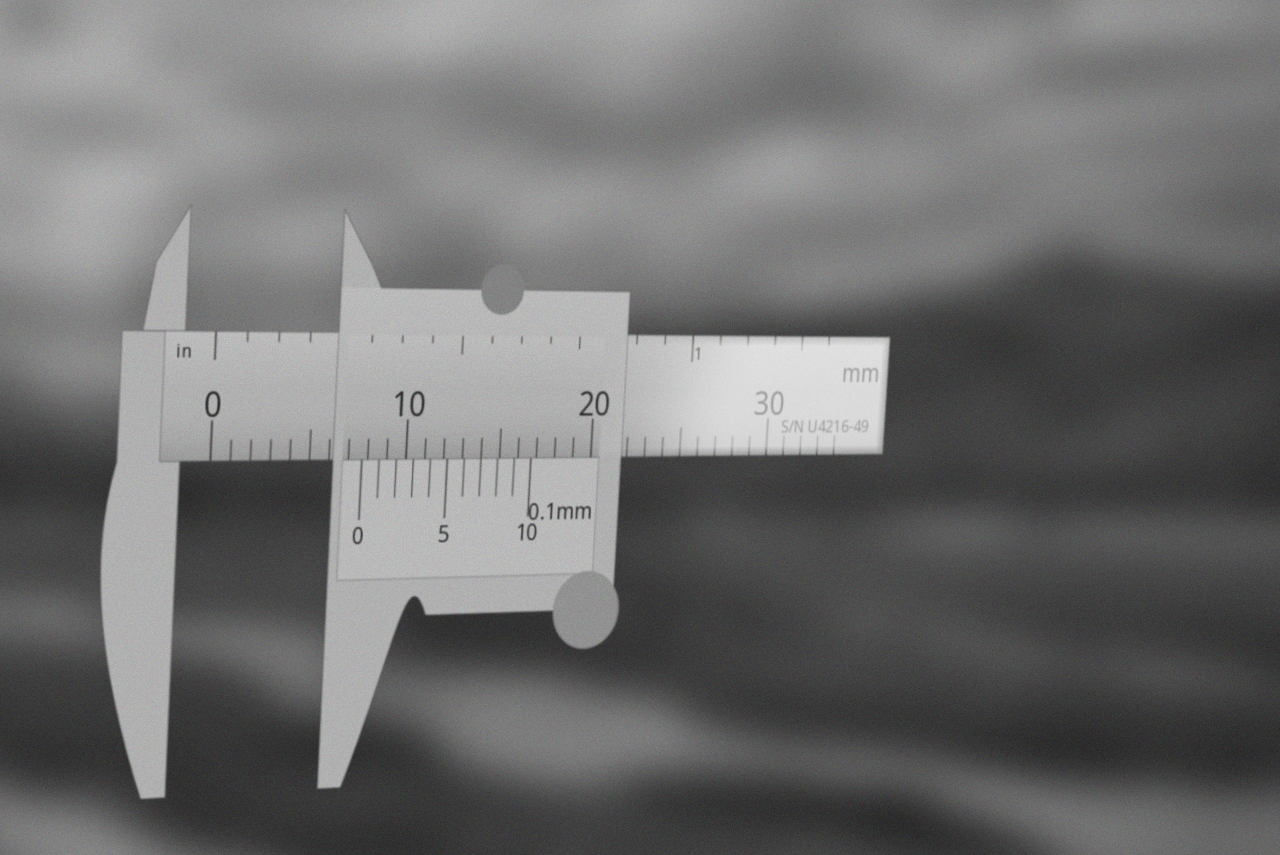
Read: 7.7,mm
